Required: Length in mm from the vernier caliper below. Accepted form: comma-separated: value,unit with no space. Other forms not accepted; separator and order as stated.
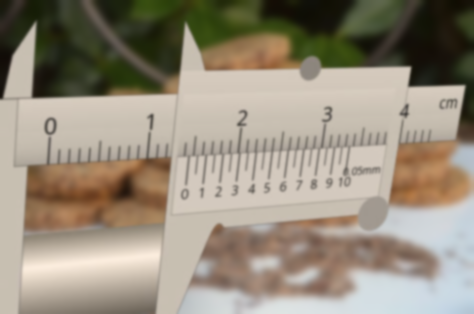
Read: 14.5,mm
